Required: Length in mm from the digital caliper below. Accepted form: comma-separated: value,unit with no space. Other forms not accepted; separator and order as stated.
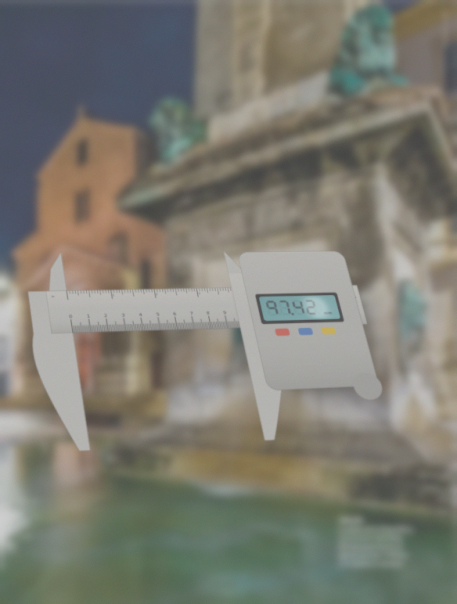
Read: 97.42,mm
